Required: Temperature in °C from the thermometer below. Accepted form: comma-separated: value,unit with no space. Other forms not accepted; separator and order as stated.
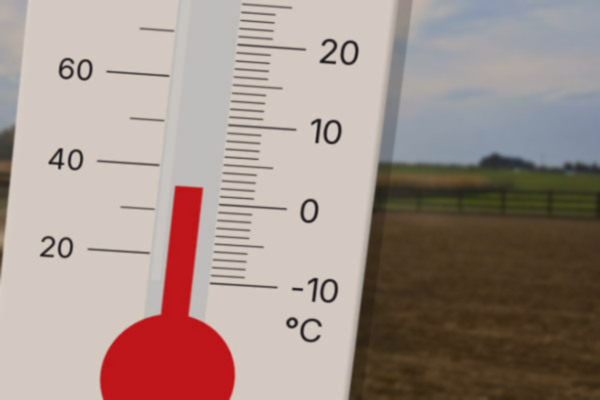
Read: 2,°C
